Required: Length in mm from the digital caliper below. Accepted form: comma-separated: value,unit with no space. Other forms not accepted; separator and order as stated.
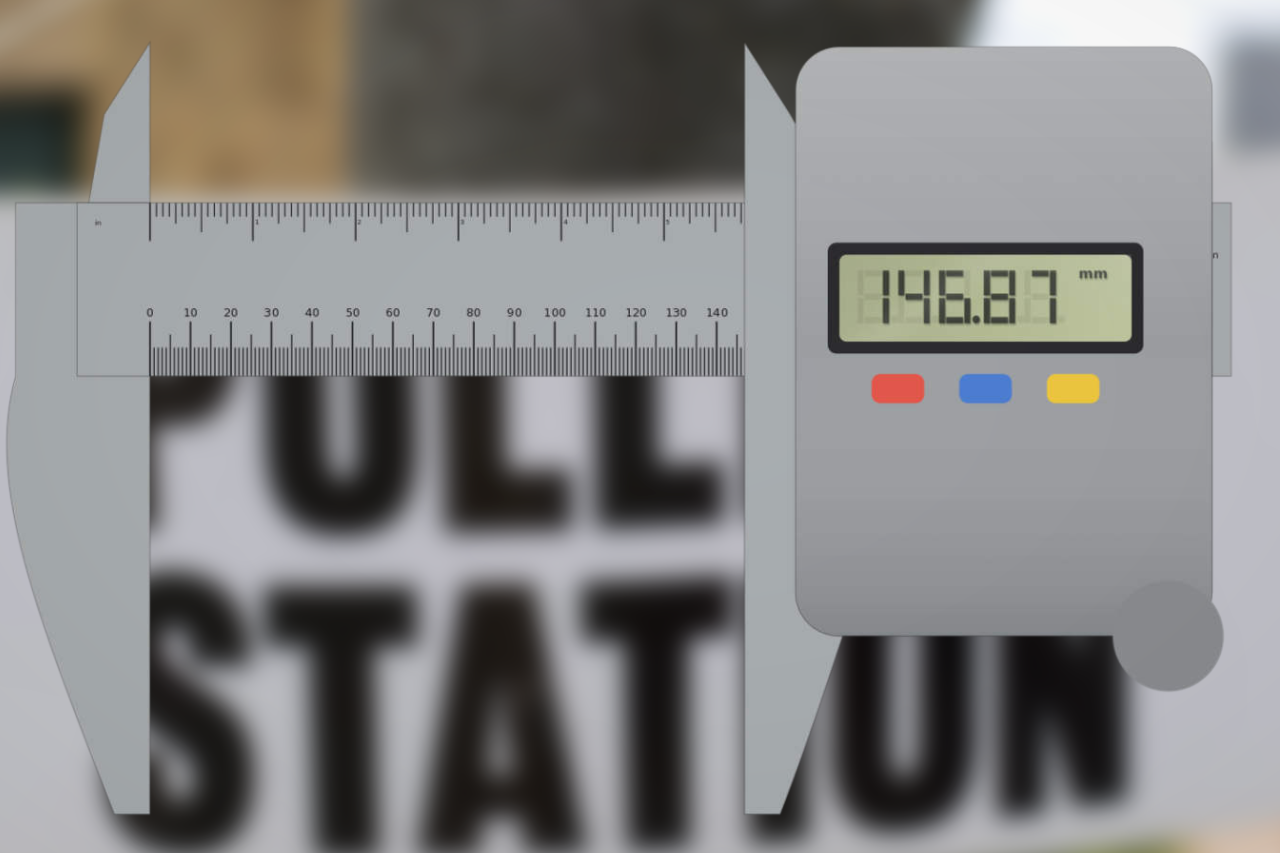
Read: 146.87,mm
